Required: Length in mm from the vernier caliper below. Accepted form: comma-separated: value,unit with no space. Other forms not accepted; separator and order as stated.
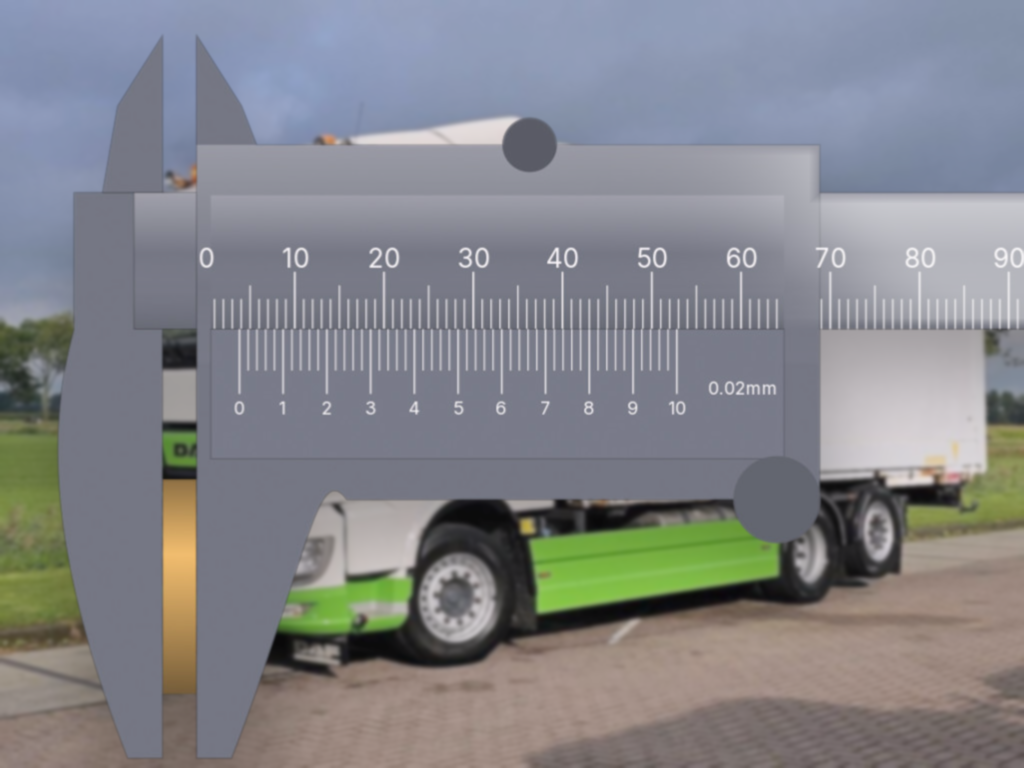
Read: 3.8,mm
